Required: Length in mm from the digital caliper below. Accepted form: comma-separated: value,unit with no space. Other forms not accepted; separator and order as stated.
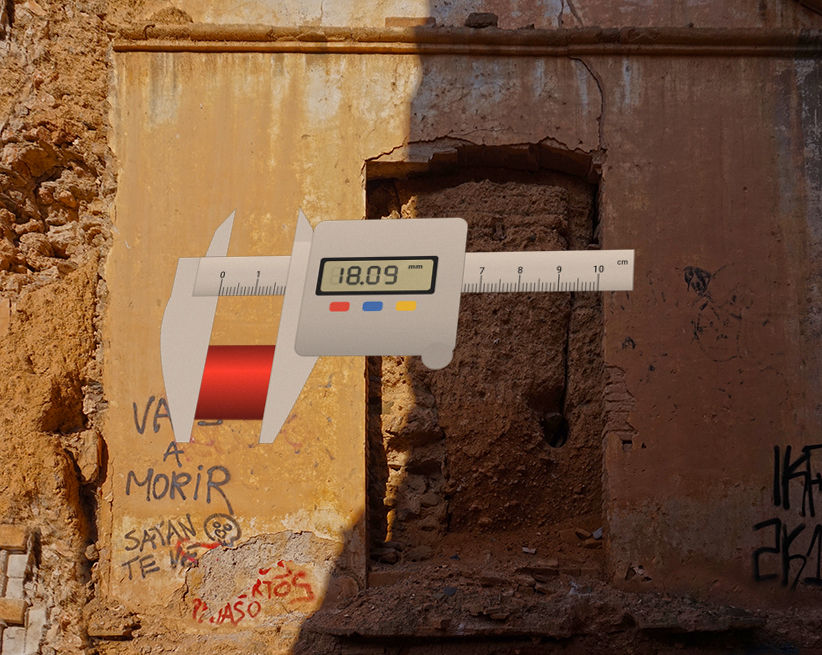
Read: 18.09,mm
